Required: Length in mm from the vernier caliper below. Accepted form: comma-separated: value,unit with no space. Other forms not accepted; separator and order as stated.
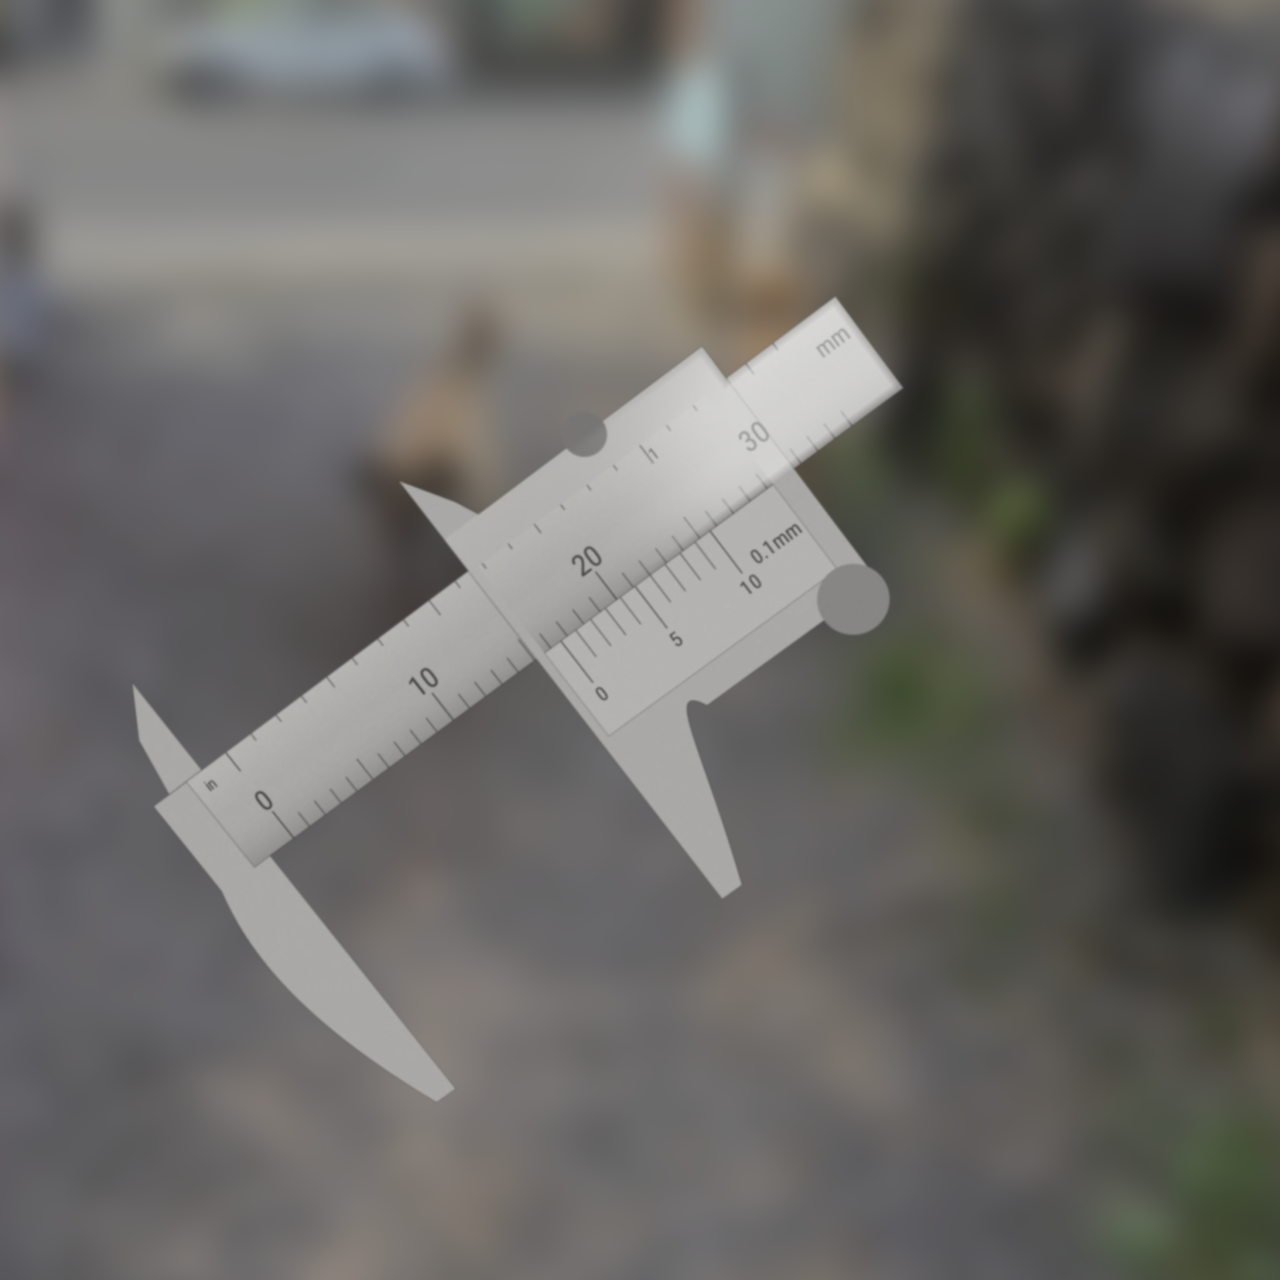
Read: 16.6,mm
